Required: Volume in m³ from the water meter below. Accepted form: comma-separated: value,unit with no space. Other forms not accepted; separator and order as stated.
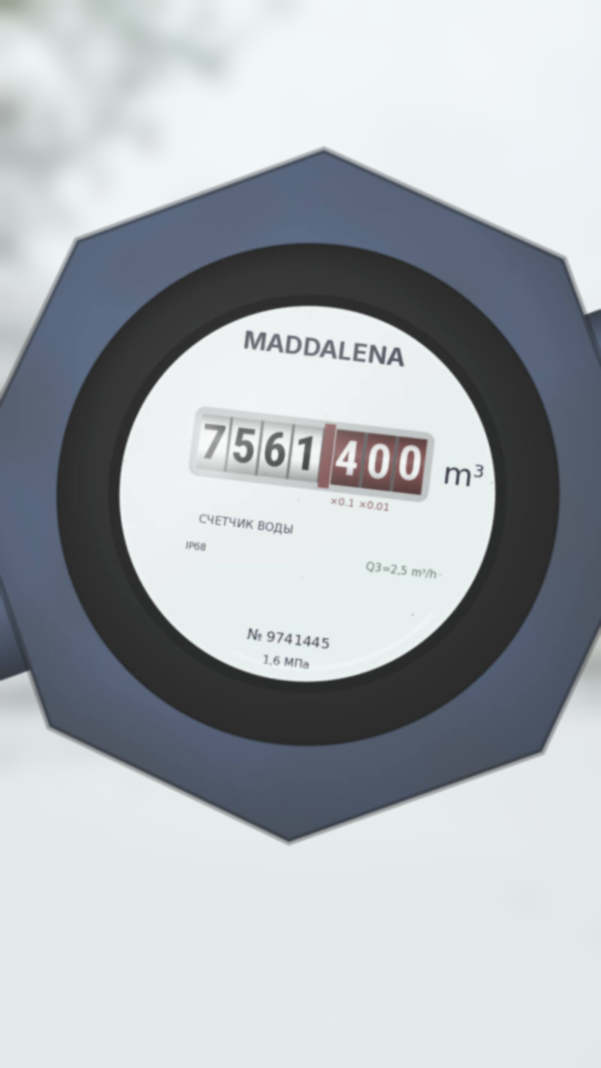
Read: 7561.400,m³
